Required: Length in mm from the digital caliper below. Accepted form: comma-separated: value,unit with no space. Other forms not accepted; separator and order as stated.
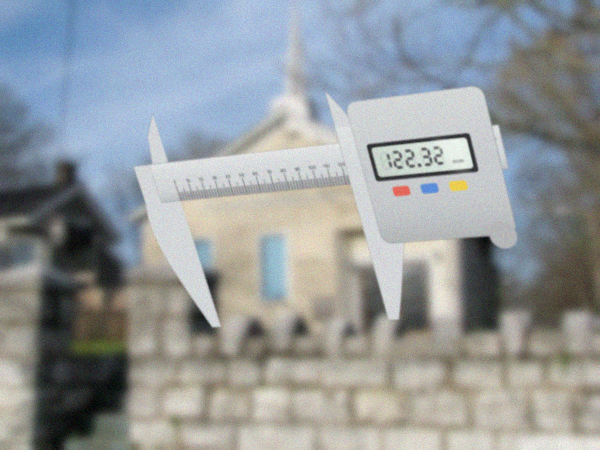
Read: 122.32,mm
